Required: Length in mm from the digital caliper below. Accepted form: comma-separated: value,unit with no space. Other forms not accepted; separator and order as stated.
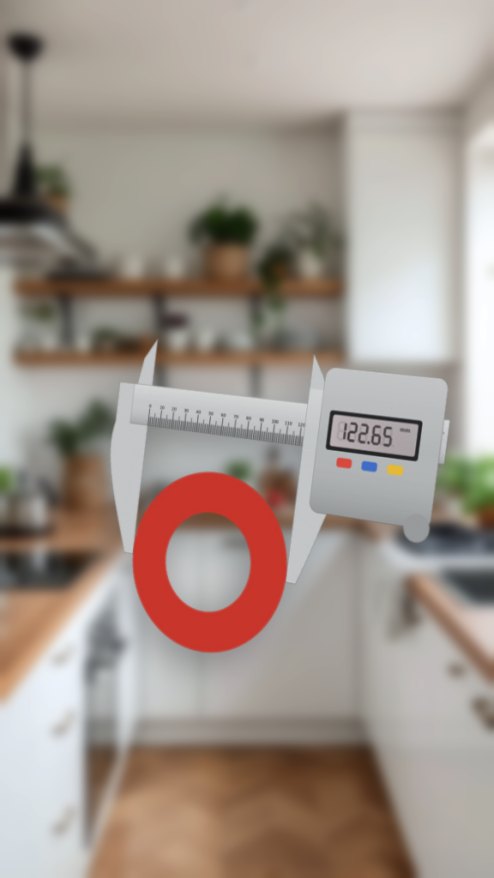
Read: 122.65,mm
